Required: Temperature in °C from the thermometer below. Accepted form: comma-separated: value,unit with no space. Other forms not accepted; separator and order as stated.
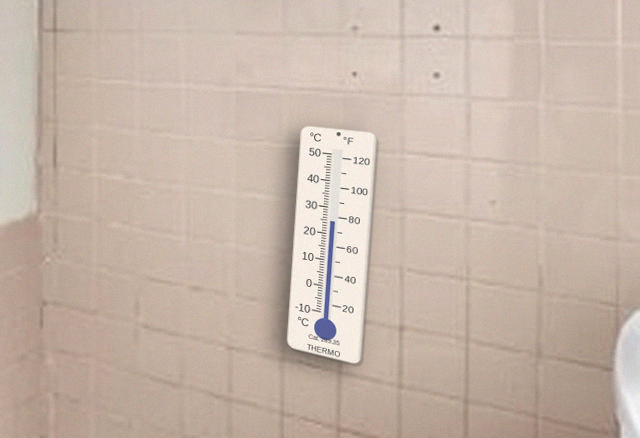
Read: 25,°C
